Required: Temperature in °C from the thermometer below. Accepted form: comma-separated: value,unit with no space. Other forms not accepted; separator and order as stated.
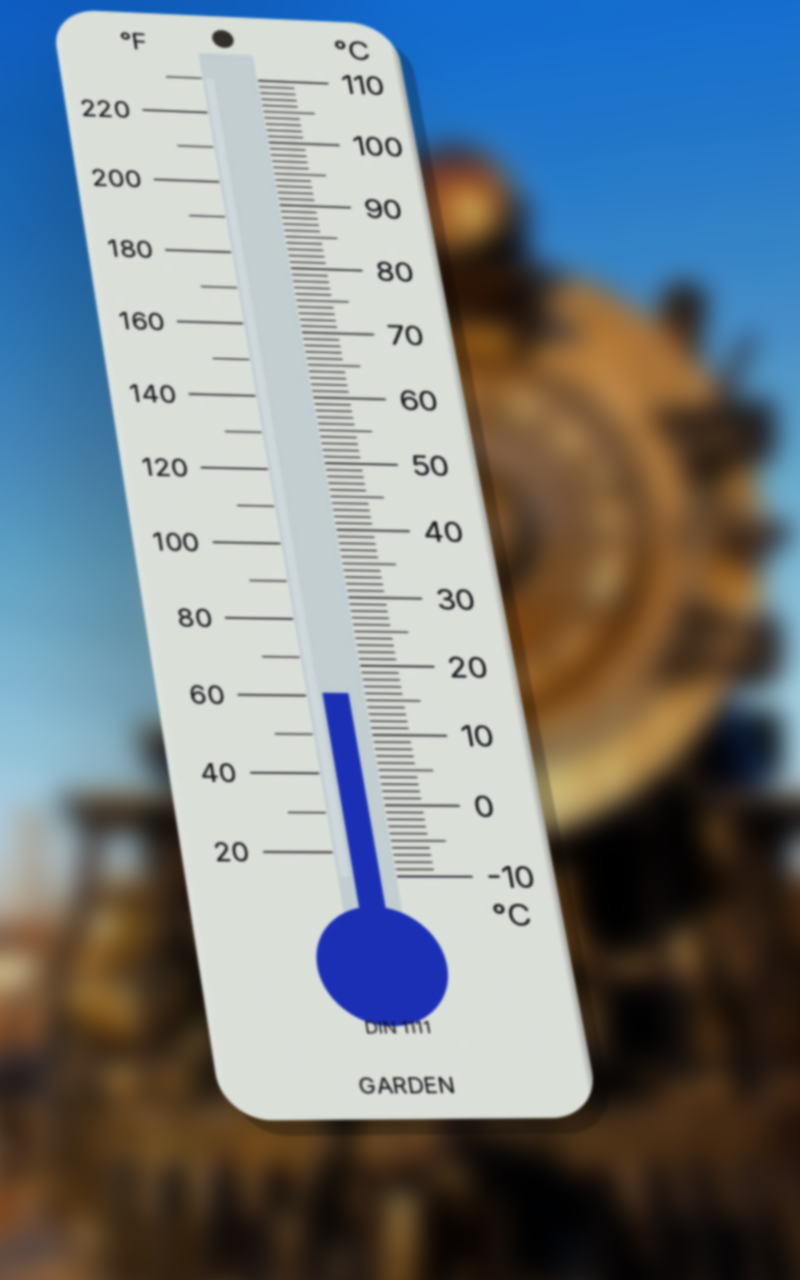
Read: 16,°C
